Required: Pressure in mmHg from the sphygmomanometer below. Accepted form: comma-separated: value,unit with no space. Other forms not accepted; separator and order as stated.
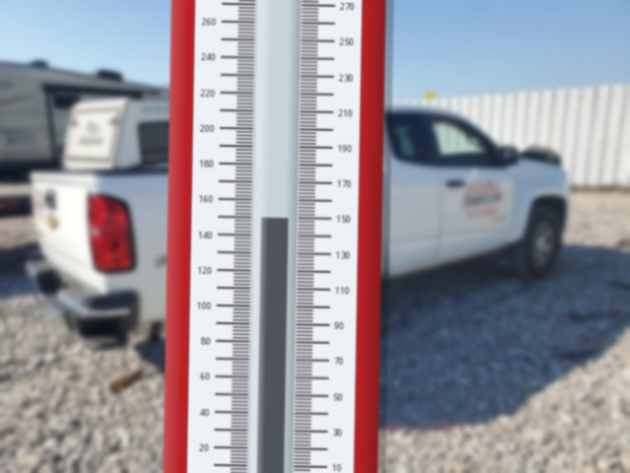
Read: 150,mmHg
